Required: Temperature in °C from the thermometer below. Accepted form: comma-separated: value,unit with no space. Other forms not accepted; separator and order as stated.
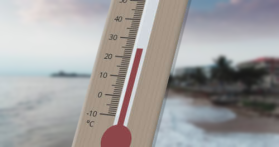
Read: 25,°C
